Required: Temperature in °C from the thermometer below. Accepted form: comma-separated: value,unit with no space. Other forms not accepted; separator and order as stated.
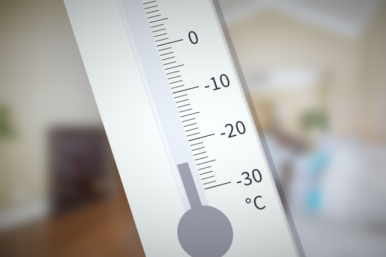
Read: -24,°C
